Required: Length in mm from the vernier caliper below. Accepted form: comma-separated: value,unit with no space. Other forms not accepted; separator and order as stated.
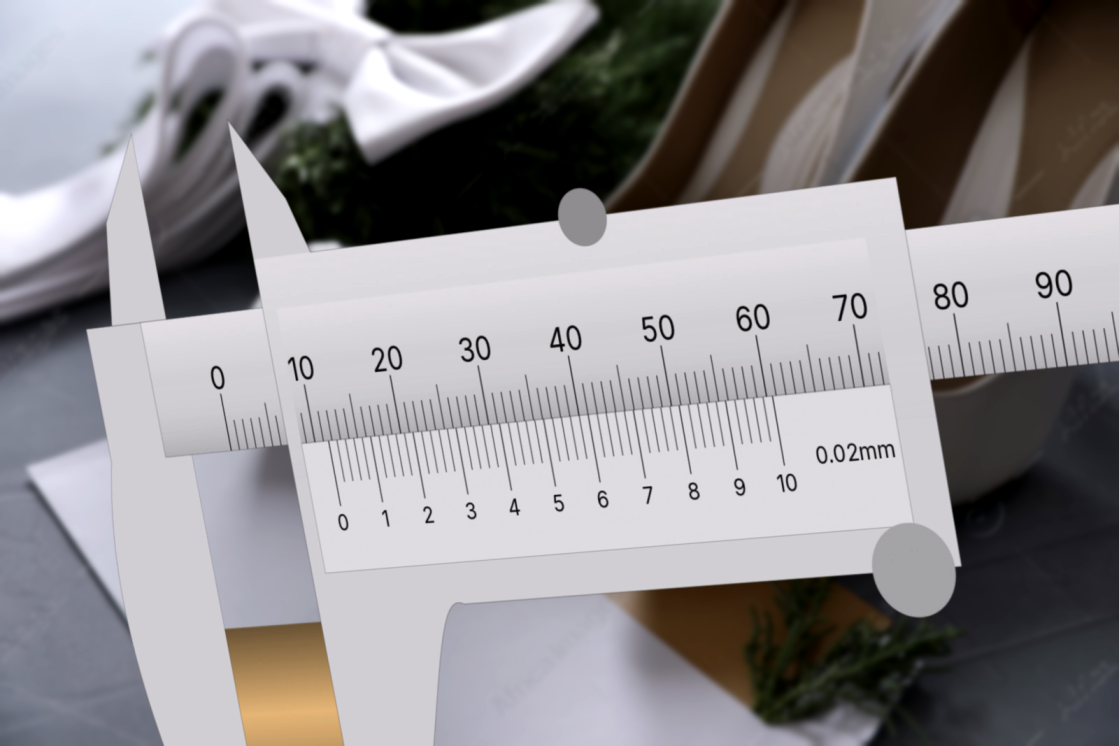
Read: 11.6,mm
